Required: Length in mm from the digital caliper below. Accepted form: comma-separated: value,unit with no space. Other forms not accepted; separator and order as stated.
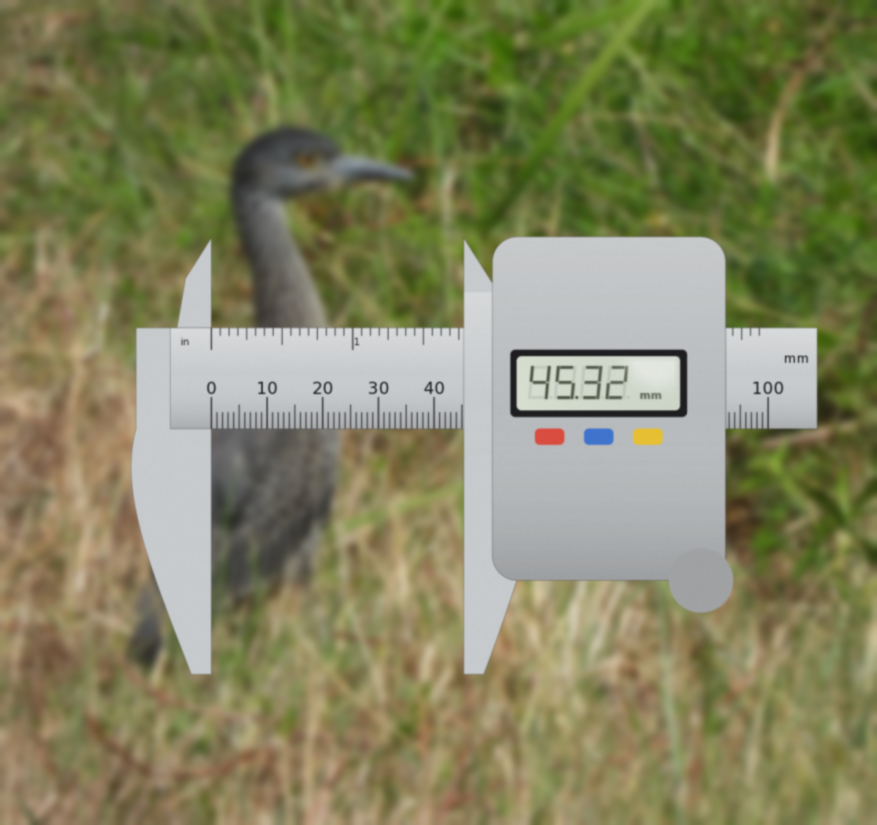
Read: 45.32,mm
